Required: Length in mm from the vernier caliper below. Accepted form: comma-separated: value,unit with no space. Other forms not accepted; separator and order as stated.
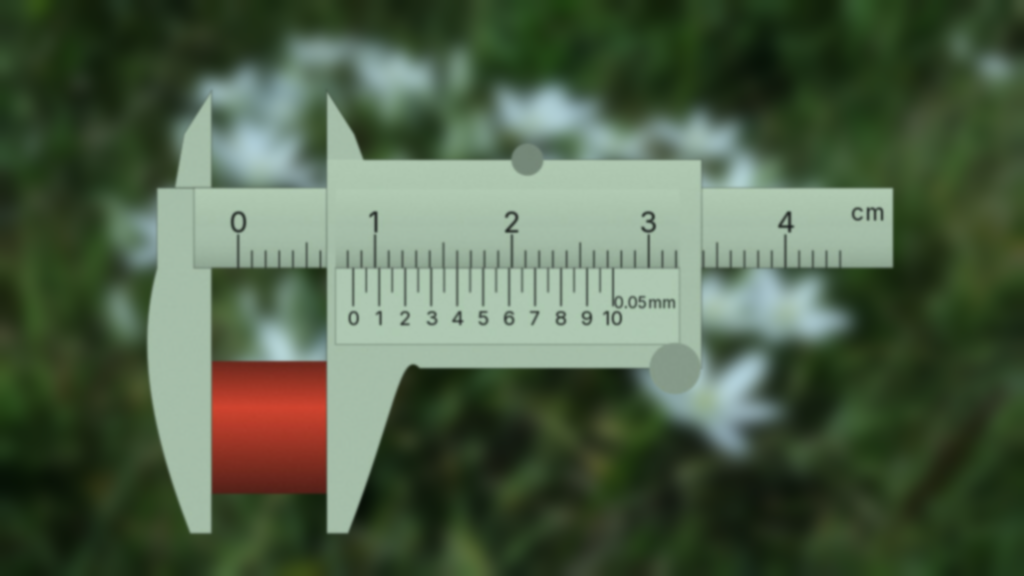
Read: 8.4,mm
